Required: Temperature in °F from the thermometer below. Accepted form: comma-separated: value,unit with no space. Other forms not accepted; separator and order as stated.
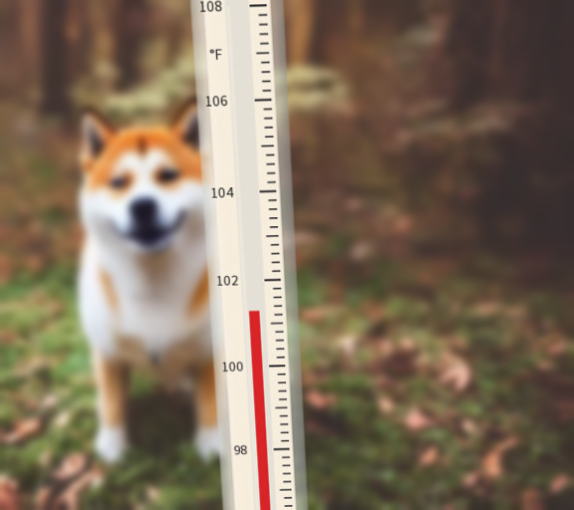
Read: 101.3,°F
